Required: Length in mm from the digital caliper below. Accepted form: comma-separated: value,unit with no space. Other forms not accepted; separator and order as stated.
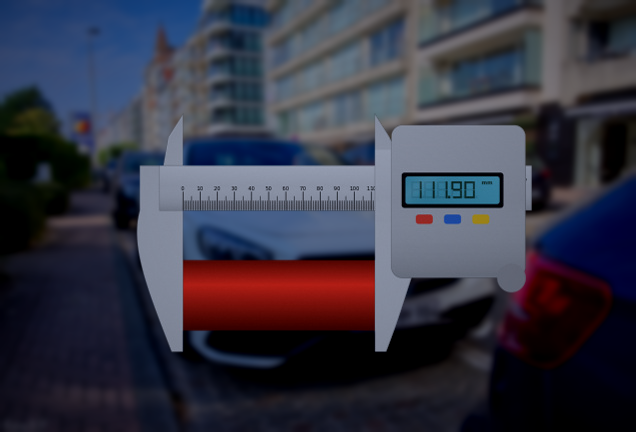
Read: 111.90,mm
